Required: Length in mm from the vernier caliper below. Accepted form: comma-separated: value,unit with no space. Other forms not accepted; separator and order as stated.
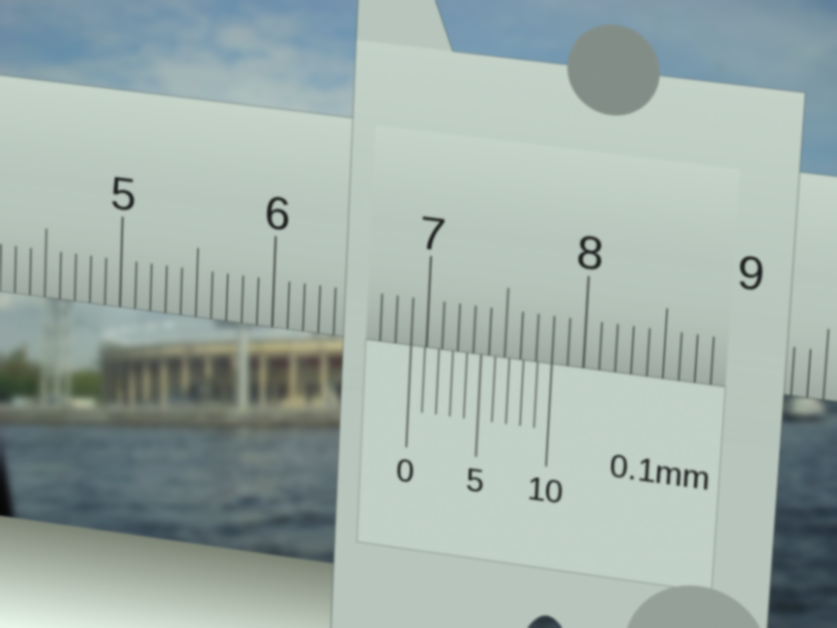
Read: 69.0,mm
